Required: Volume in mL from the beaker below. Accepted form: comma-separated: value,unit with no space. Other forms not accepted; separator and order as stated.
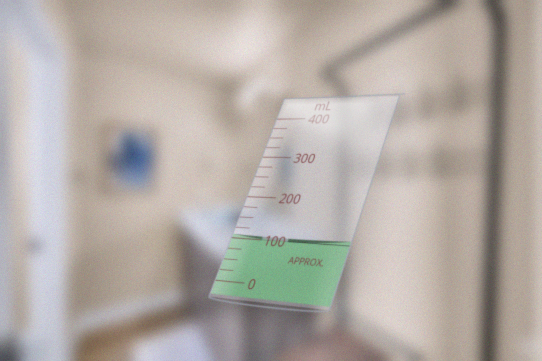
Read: 100,mL
